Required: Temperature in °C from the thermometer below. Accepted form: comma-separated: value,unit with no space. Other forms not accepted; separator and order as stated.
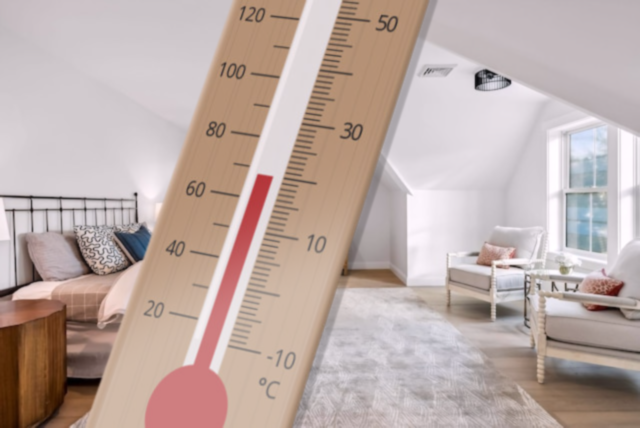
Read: 20,°C
